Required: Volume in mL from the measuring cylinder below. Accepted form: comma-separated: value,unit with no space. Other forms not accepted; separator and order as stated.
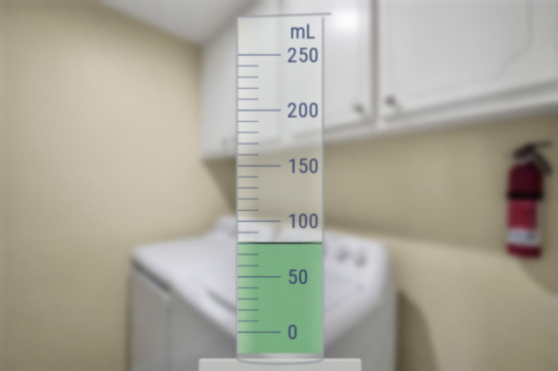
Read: 80,mL
